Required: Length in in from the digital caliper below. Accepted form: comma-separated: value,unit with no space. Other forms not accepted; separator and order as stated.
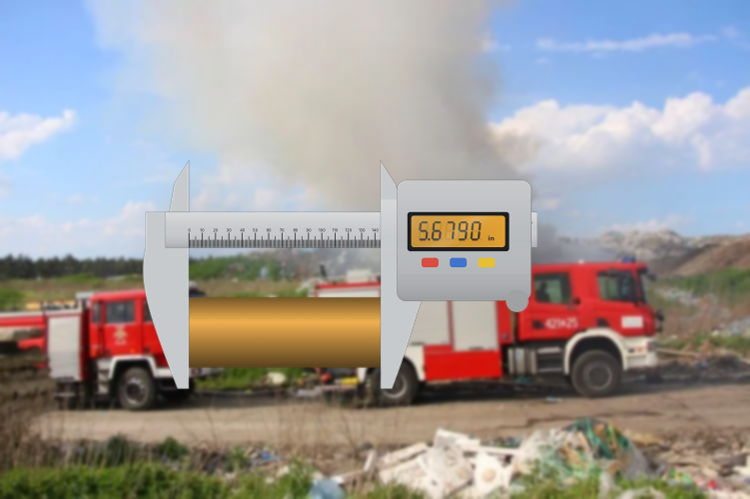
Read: 5.6790,in
